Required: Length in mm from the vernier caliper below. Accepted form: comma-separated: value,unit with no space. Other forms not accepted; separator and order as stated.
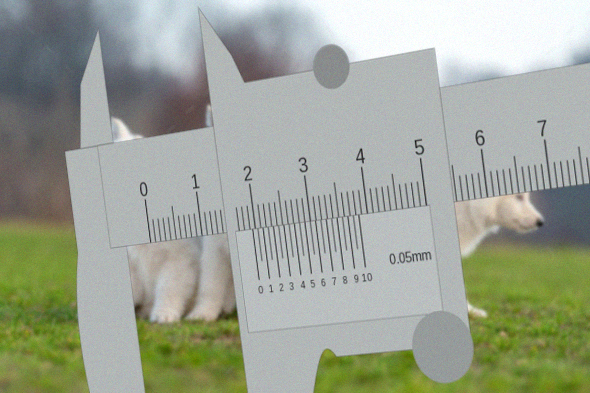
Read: 19.5,mm
